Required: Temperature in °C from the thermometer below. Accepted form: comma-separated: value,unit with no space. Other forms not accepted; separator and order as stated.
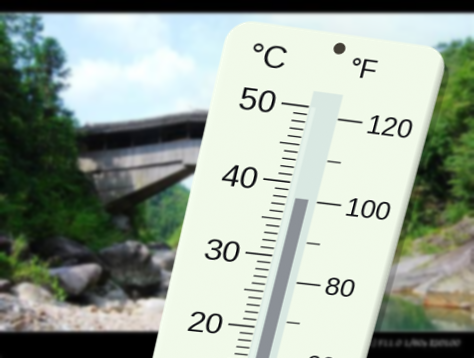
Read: 38,°C
